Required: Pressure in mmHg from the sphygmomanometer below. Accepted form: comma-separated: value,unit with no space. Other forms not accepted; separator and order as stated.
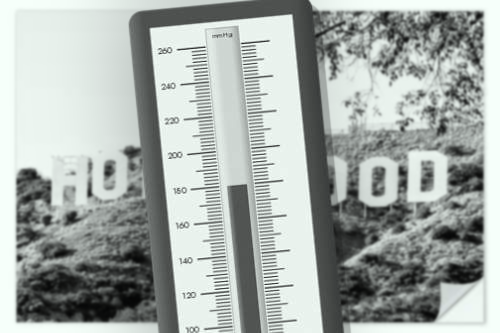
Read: 180,mmHg
